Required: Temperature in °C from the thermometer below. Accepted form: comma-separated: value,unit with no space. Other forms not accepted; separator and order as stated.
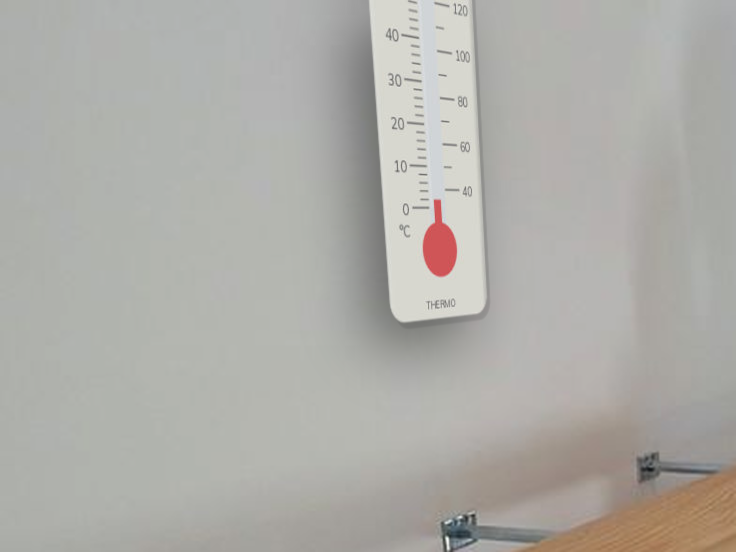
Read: 2,°C
